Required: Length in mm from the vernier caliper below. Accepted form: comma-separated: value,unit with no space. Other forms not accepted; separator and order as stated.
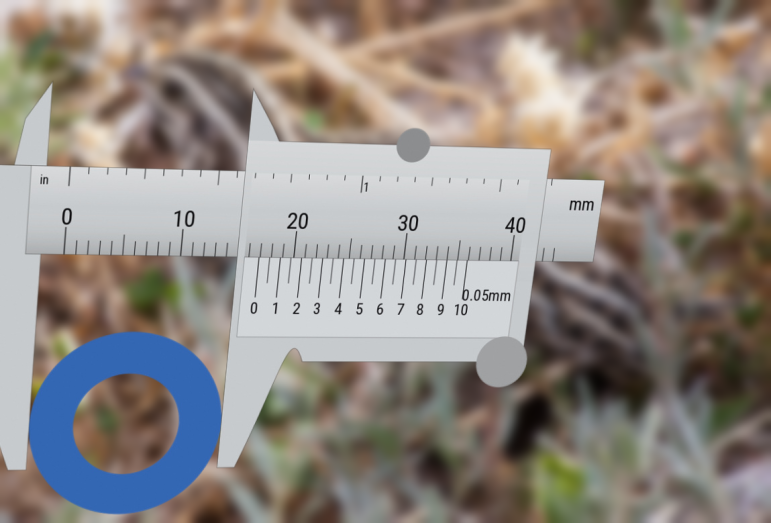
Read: 16.9,mm
